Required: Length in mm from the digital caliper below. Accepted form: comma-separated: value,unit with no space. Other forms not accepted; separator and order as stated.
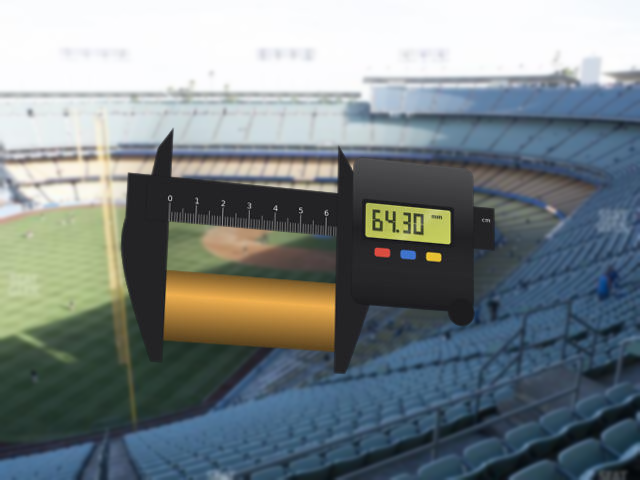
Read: 64.30,mm
